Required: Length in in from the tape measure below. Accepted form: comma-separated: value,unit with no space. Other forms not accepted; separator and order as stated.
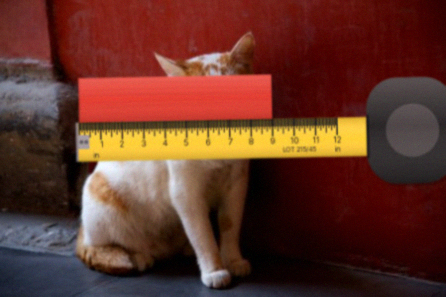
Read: 9,in
